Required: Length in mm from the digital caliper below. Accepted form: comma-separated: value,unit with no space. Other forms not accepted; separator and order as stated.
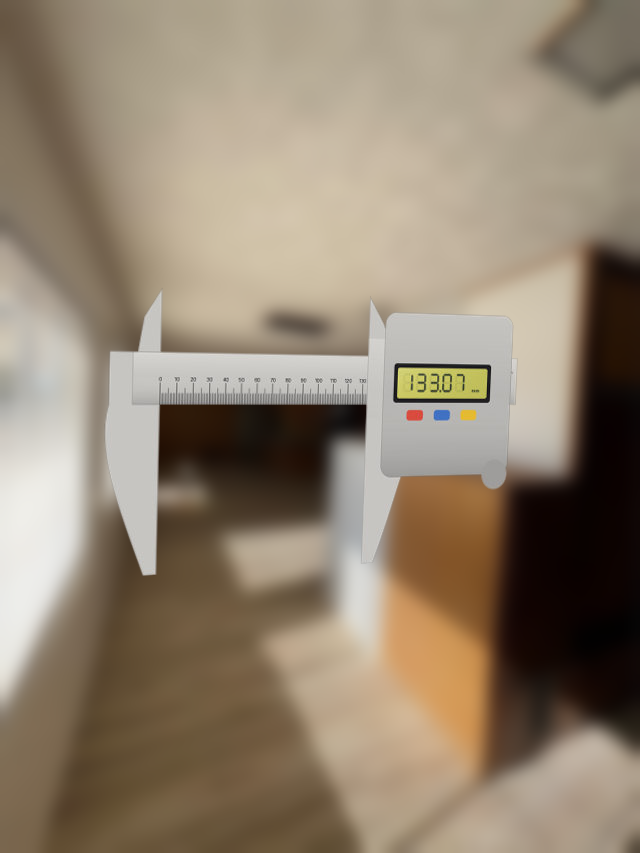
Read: 133.07,mm
